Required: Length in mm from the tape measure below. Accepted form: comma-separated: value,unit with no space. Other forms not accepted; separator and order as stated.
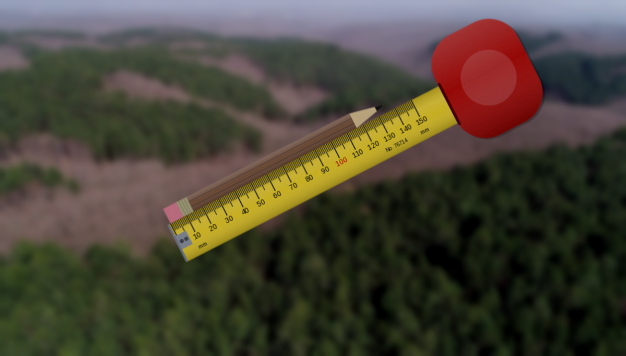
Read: 135,mm
